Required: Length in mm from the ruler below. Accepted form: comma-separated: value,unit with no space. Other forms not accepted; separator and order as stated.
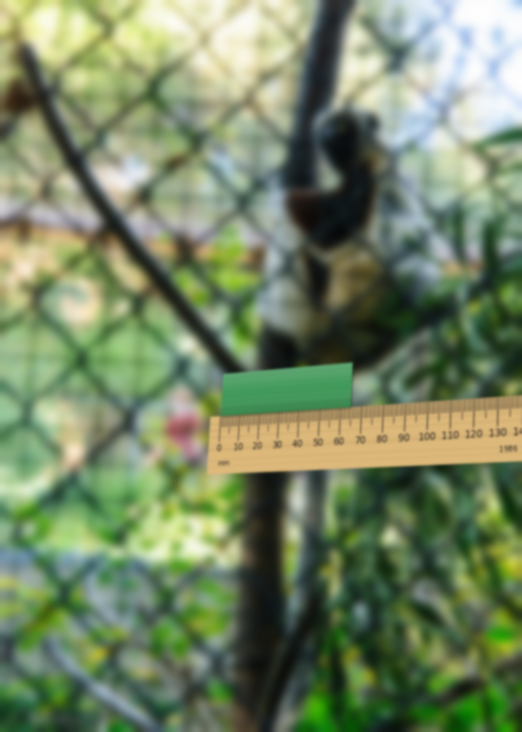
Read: 65,mm
